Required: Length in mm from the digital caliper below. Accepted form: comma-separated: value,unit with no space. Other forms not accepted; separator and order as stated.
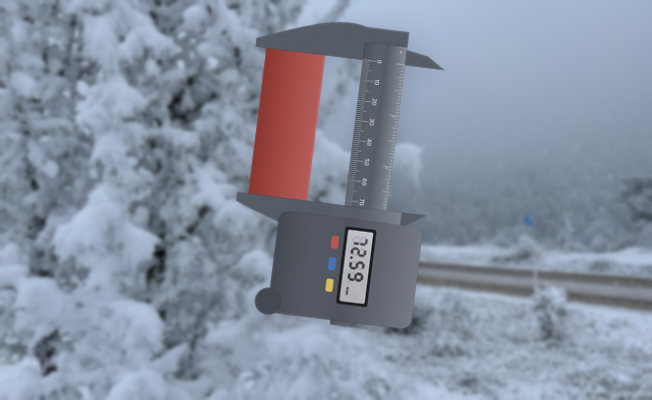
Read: 72.59,mm
